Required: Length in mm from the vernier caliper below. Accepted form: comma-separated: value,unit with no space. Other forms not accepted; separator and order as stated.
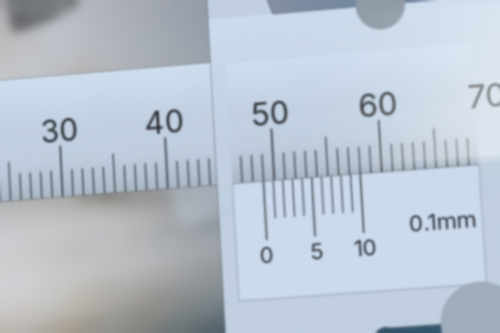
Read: 49.0,mm
